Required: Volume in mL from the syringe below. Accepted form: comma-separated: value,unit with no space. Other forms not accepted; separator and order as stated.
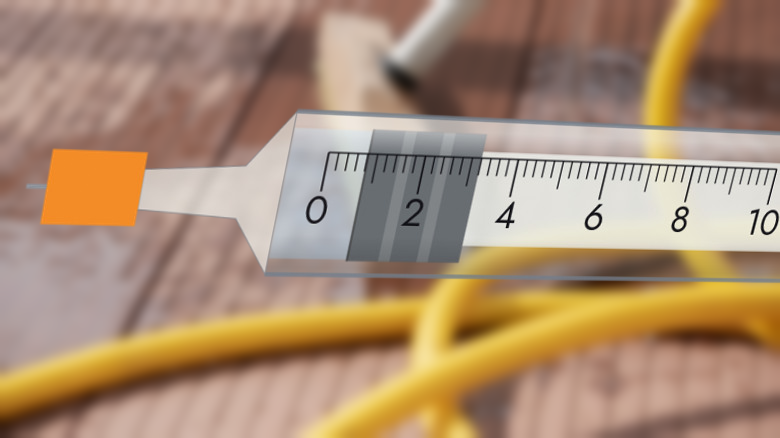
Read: 0.8,mL
